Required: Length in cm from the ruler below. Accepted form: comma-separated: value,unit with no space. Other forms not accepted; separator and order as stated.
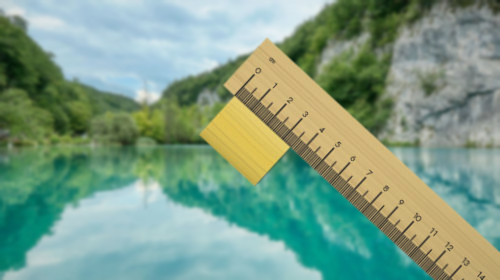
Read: 3.5,cm
